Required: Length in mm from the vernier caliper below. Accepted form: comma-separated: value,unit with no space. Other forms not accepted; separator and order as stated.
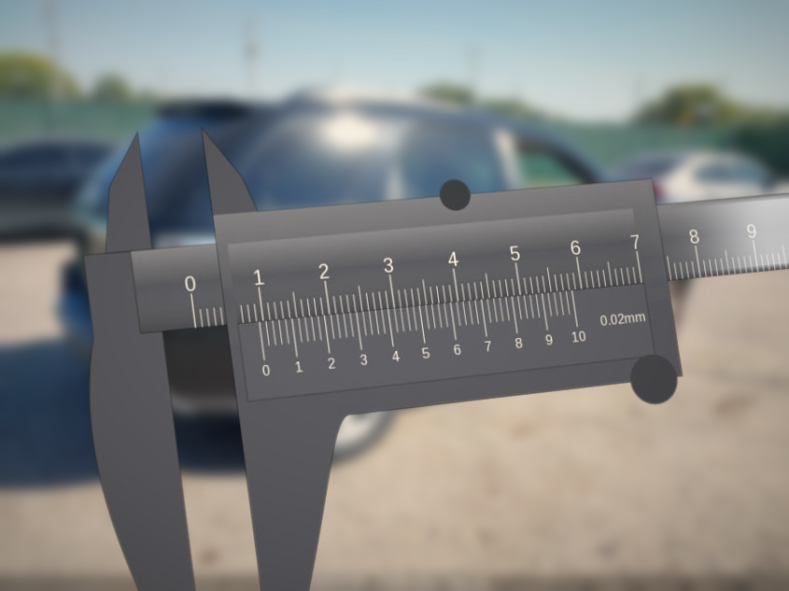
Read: 9.4,mm
